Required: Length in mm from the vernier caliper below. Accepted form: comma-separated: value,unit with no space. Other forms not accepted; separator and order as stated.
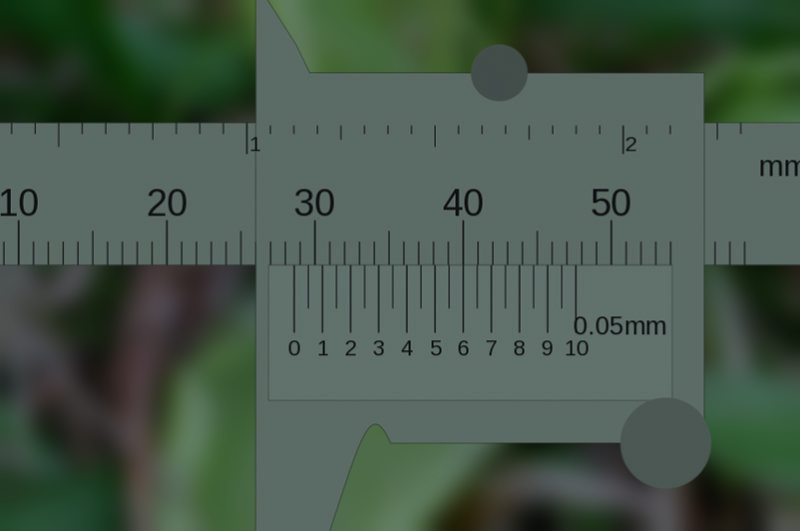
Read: 28.6,mm
